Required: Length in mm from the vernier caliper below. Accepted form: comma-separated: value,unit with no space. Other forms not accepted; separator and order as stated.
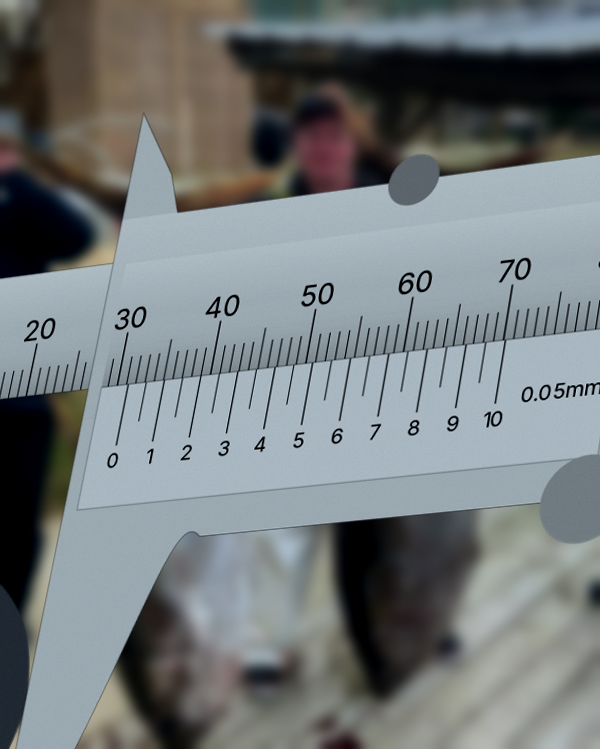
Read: 31.2,mm
